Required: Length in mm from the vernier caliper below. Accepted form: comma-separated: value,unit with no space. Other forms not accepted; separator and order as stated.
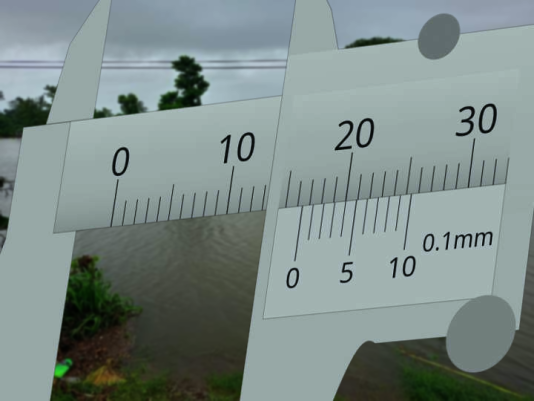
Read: 16.4,mm
